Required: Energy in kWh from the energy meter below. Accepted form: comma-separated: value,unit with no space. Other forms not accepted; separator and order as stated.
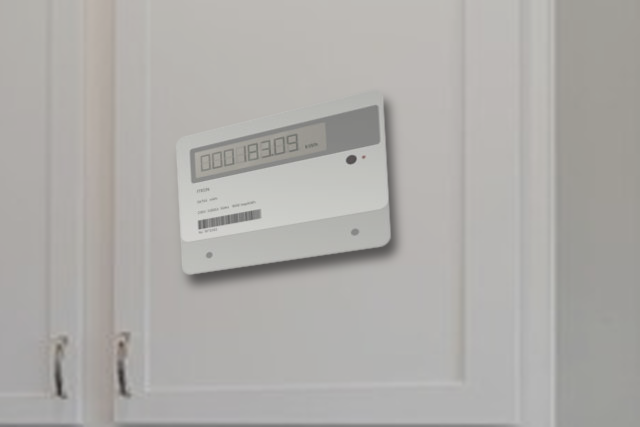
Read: 183.09,kWh
